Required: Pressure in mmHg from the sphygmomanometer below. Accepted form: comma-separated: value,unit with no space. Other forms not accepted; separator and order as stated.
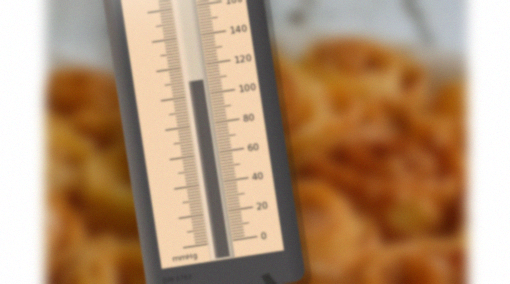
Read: 110,mmHg
